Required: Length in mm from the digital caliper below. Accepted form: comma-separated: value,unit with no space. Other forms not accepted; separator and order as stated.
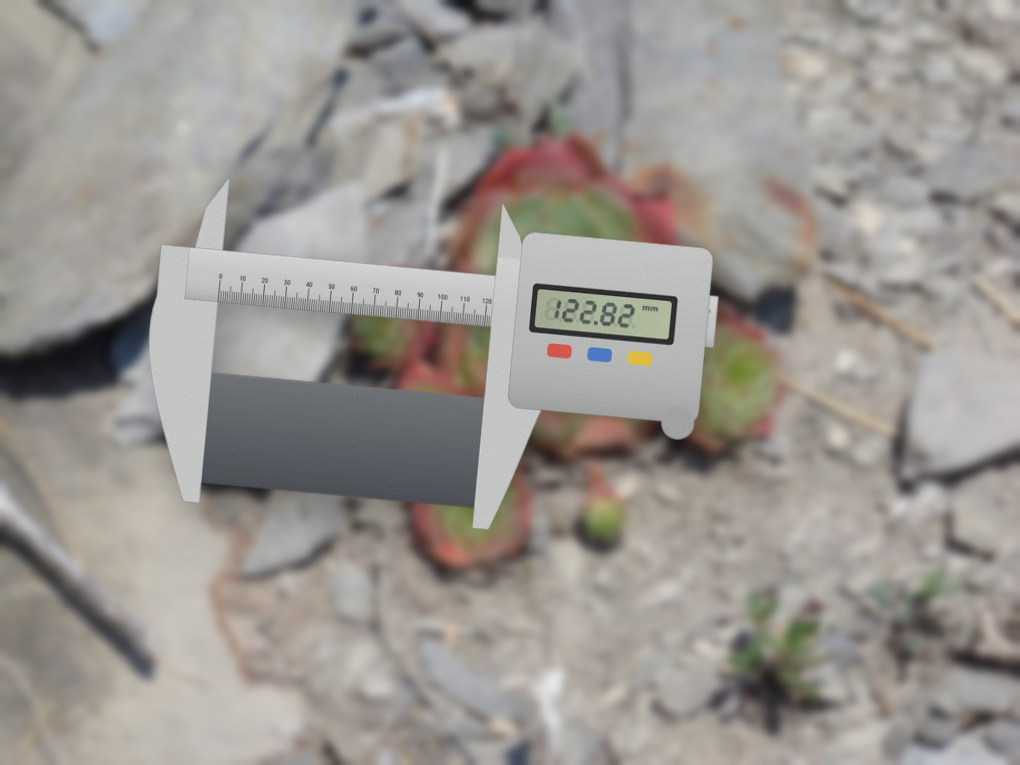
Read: 122.82,mm
